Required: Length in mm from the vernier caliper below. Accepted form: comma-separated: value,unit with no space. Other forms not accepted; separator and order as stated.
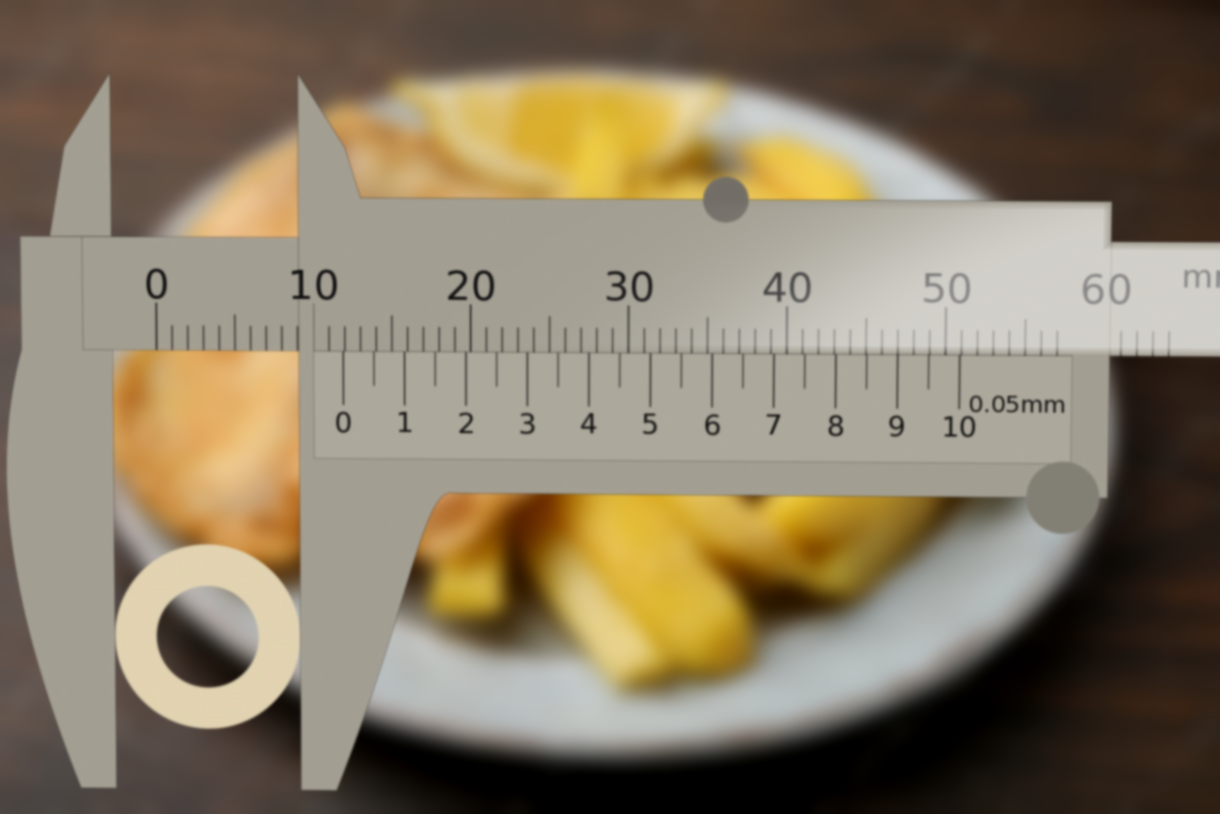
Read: 11.9,mm
